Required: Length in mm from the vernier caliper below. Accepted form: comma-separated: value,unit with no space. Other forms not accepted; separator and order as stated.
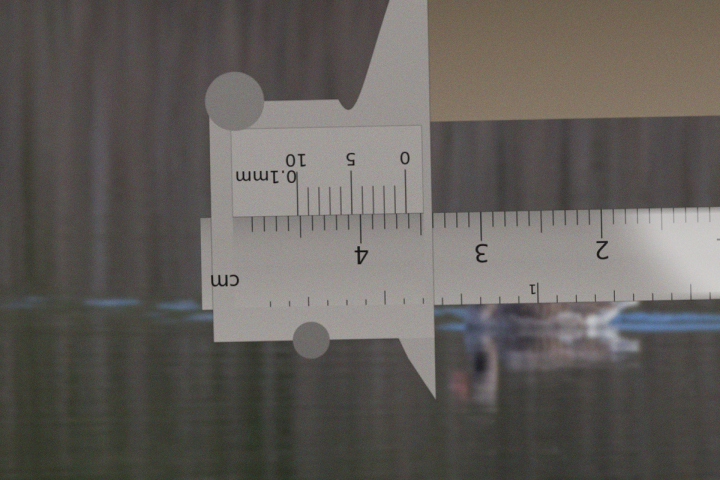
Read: 36.2,mm
